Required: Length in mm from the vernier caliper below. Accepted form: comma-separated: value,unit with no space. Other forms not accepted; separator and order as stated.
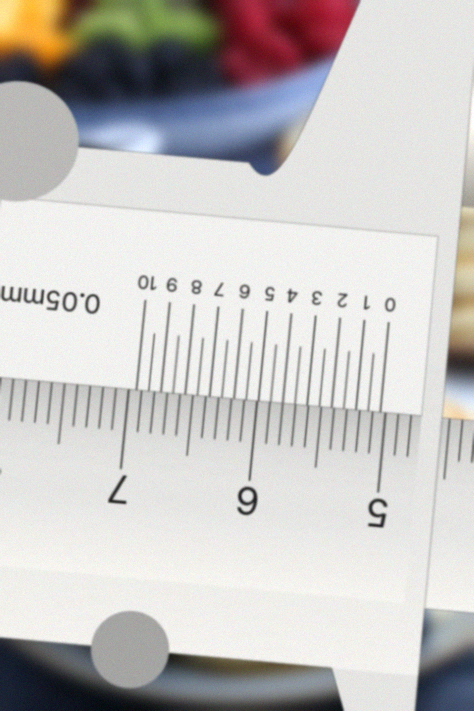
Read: 50.4,mm
